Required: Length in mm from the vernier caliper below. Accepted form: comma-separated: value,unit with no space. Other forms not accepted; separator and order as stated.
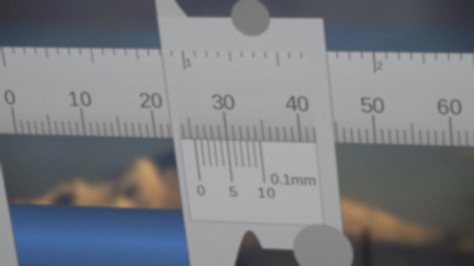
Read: 25.5,mm
